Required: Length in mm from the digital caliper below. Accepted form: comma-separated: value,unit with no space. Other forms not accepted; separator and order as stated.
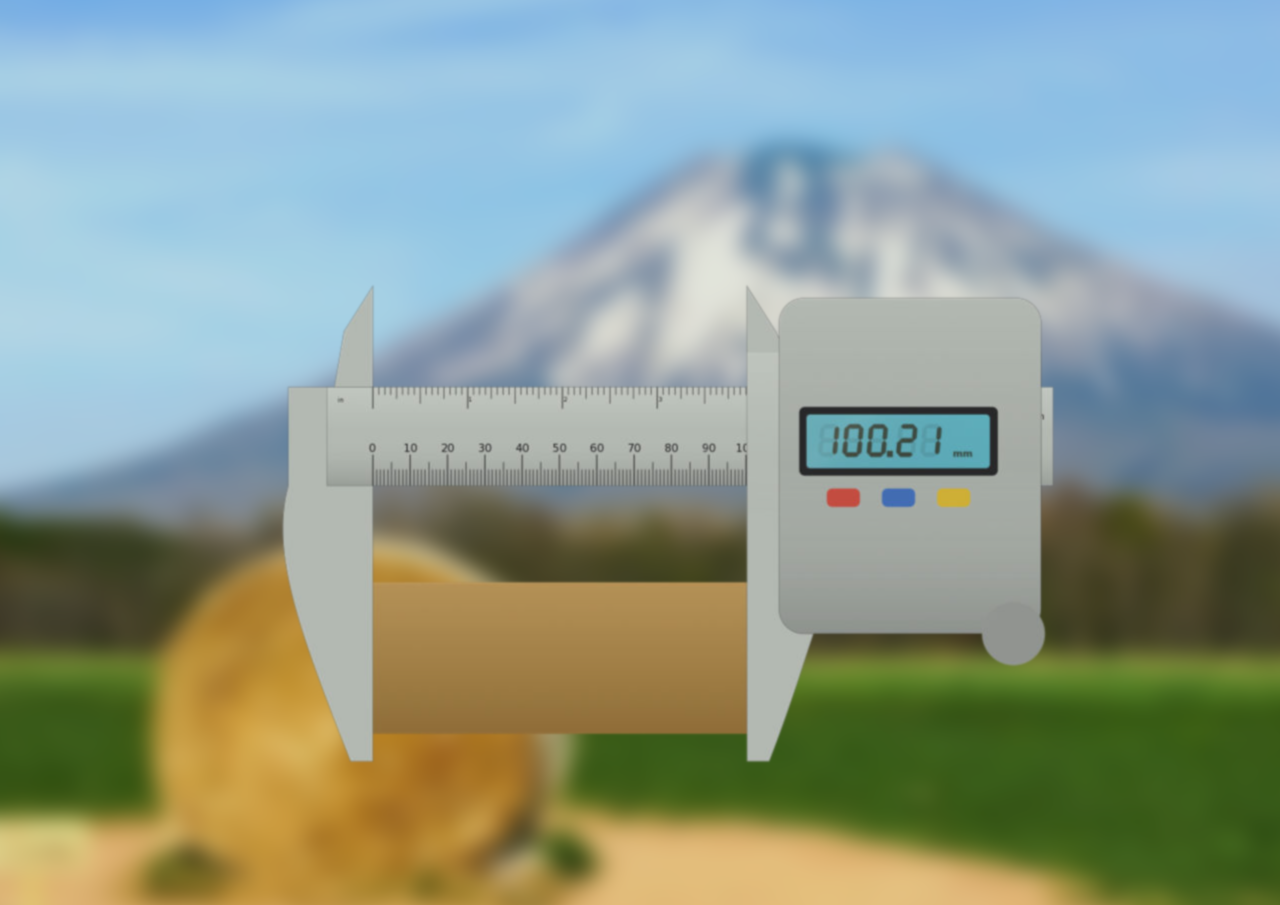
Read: 100.21,mm
